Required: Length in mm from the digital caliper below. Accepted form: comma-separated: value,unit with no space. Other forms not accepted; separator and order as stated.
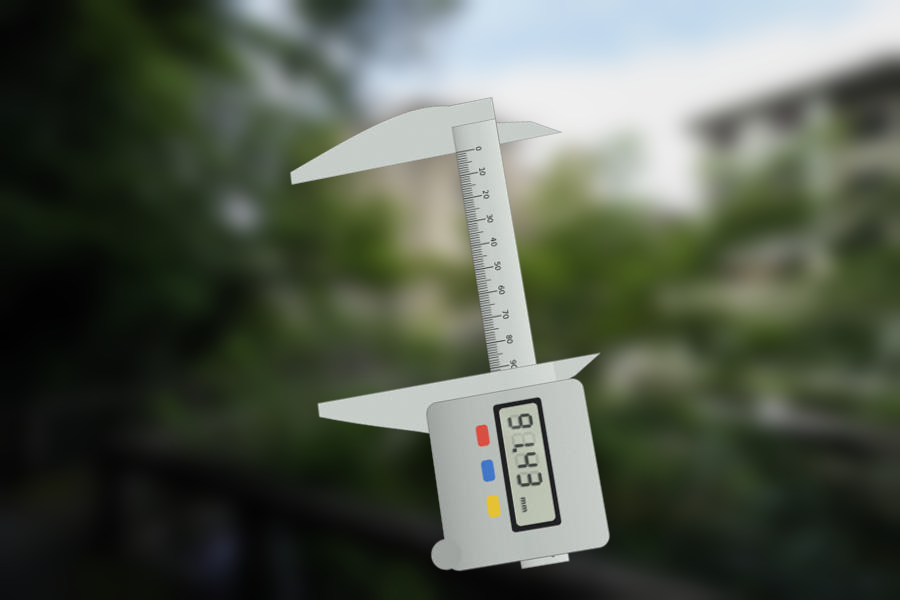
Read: 91.43,mm
